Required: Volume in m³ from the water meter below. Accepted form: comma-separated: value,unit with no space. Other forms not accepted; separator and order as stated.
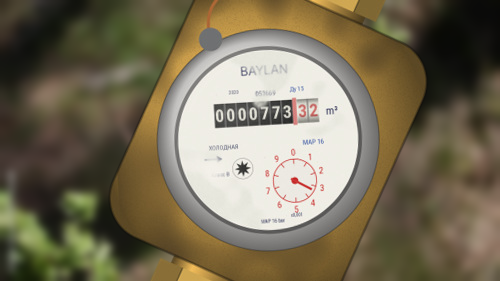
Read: 773.323,m³
